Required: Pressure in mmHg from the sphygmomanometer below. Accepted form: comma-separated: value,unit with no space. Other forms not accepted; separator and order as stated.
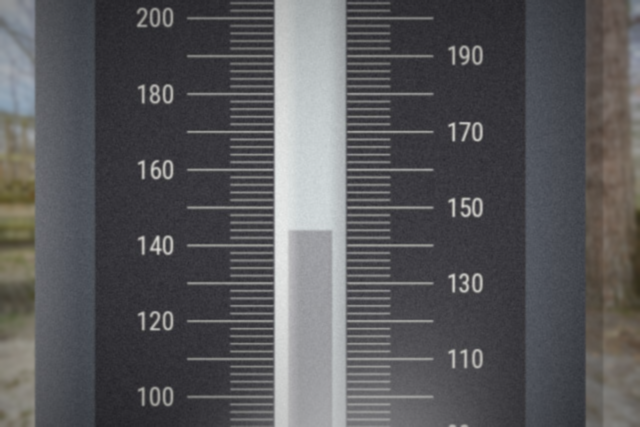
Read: 144,mmHg
